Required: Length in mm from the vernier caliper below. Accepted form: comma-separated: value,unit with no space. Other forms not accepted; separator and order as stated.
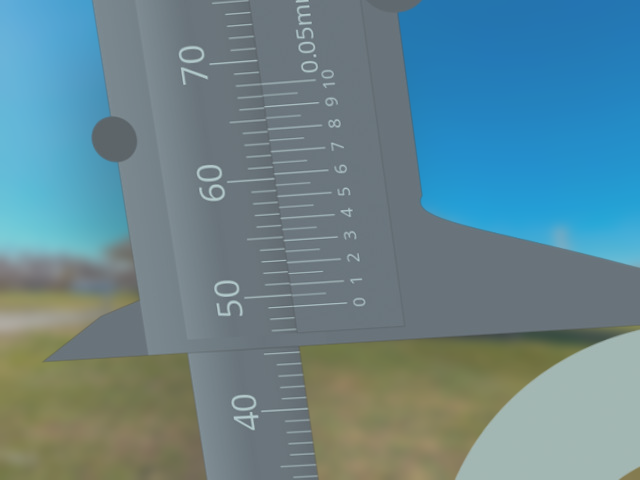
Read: 49.0,mm
